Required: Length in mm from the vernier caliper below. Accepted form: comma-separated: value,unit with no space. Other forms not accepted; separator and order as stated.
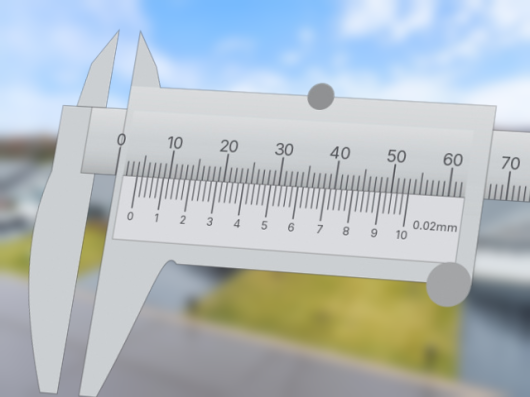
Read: 4.0,mm
